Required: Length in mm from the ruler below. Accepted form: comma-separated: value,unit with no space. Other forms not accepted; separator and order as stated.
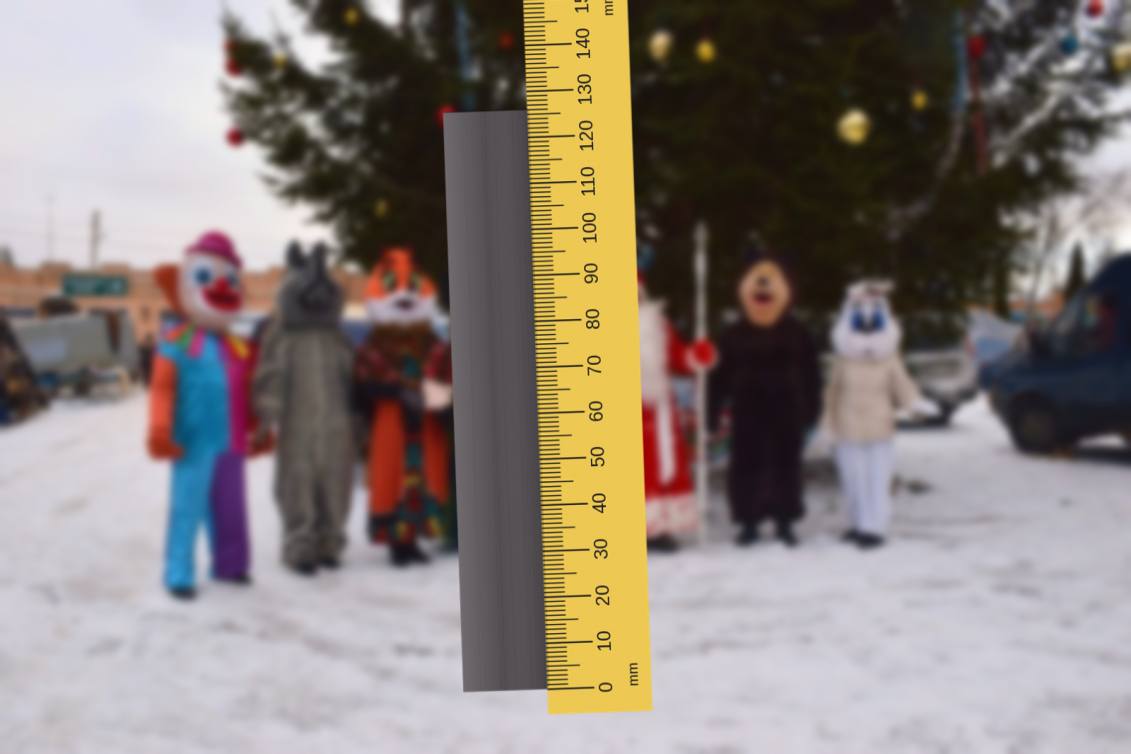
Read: 126,mm
